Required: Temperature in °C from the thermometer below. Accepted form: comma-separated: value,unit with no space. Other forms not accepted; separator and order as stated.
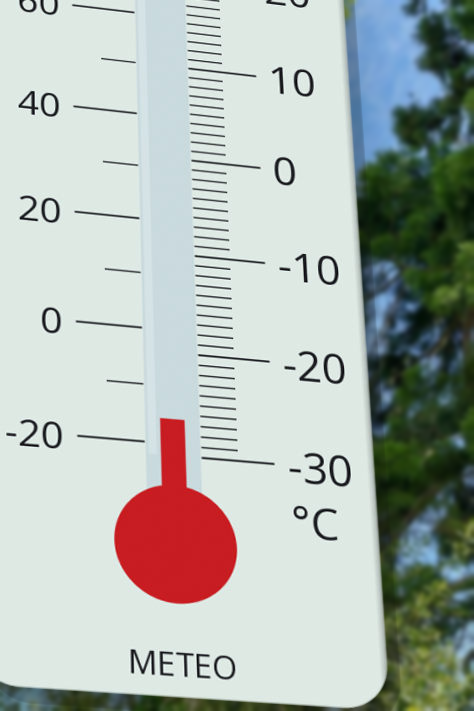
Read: -26.5,°C
